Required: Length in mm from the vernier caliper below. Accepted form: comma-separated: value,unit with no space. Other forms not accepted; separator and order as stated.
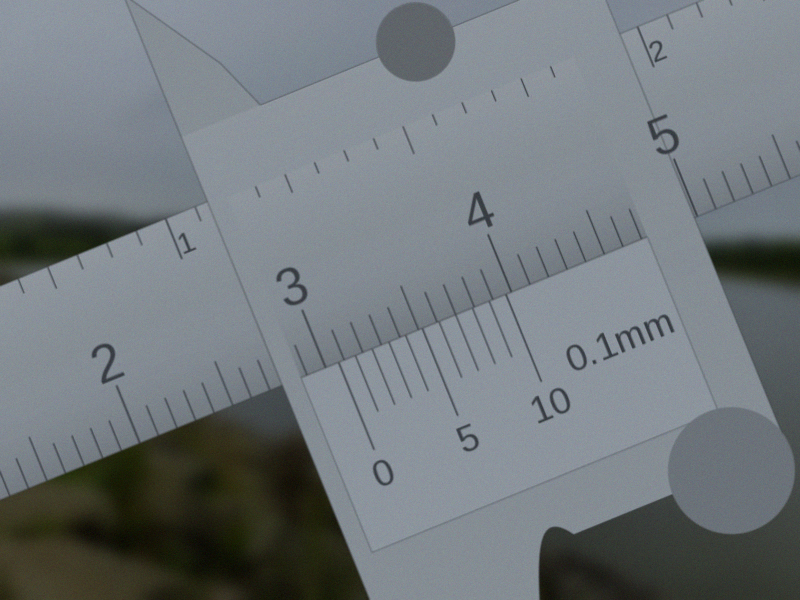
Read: 30.7,mm
